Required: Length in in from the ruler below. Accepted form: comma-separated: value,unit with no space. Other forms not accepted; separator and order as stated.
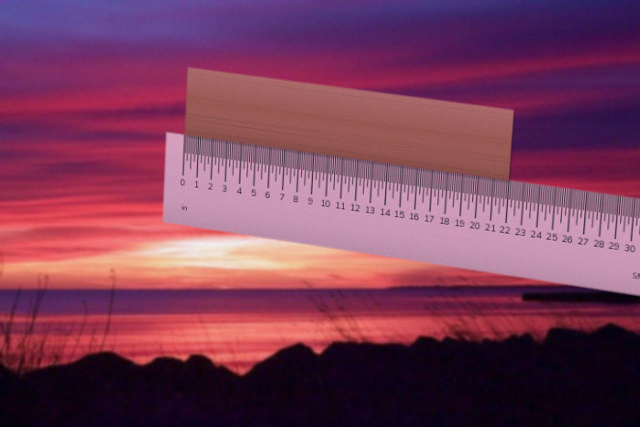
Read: 22,in
